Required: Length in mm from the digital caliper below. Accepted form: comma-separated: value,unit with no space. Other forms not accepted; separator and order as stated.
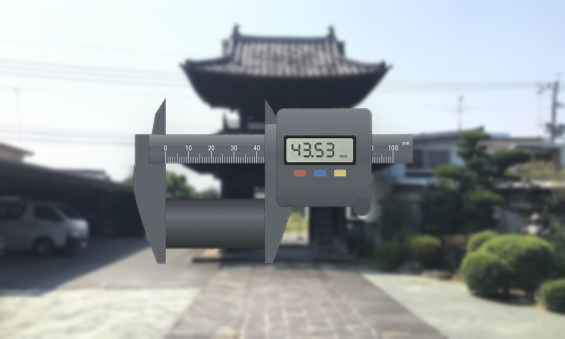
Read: 43.53,mm
